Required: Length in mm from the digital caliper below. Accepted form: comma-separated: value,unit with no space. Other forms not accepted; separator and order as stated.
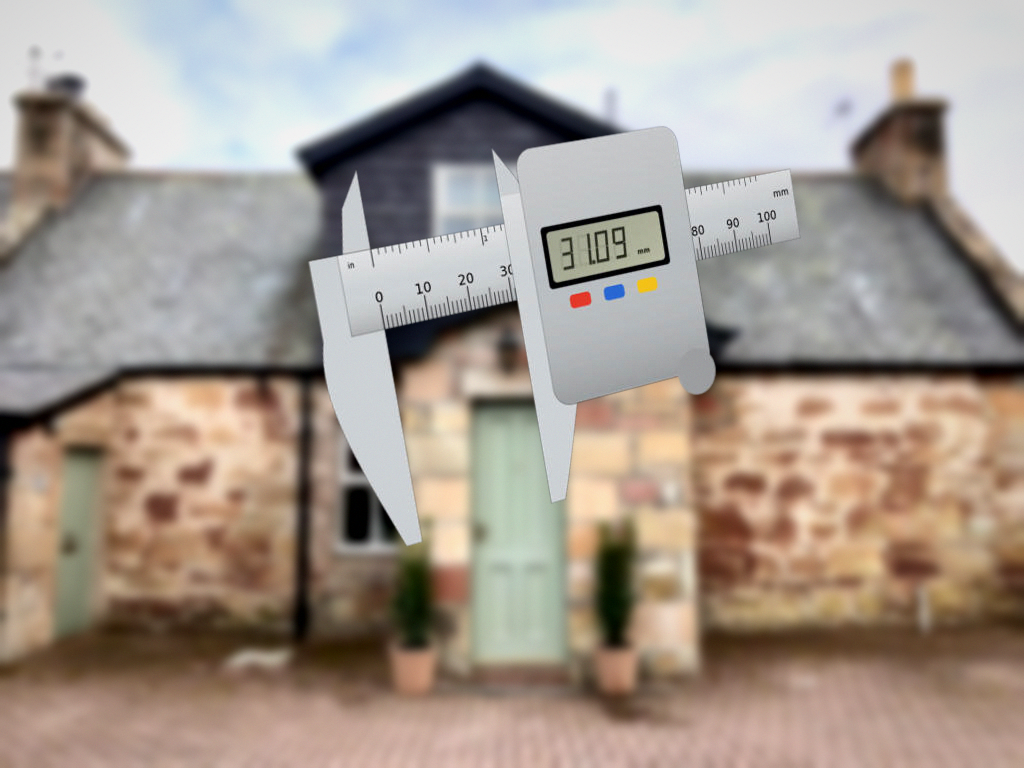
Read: 31.09,mm
